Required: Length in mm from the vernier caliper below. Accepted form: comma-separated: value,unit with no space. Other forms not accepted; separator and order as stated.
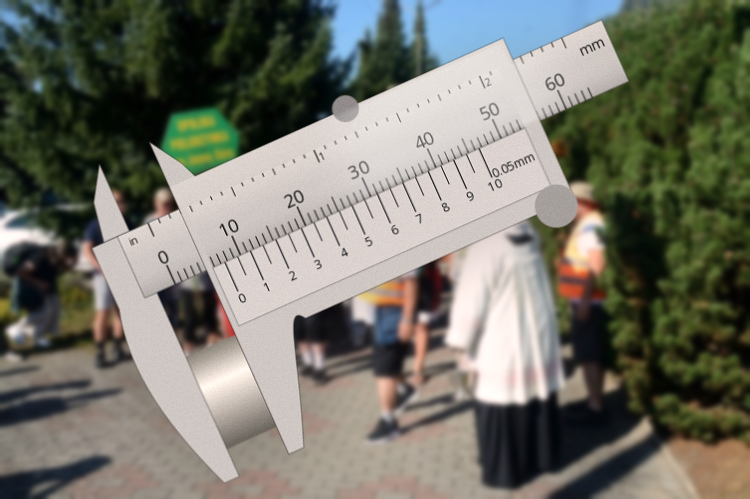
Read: 7.6,mm
